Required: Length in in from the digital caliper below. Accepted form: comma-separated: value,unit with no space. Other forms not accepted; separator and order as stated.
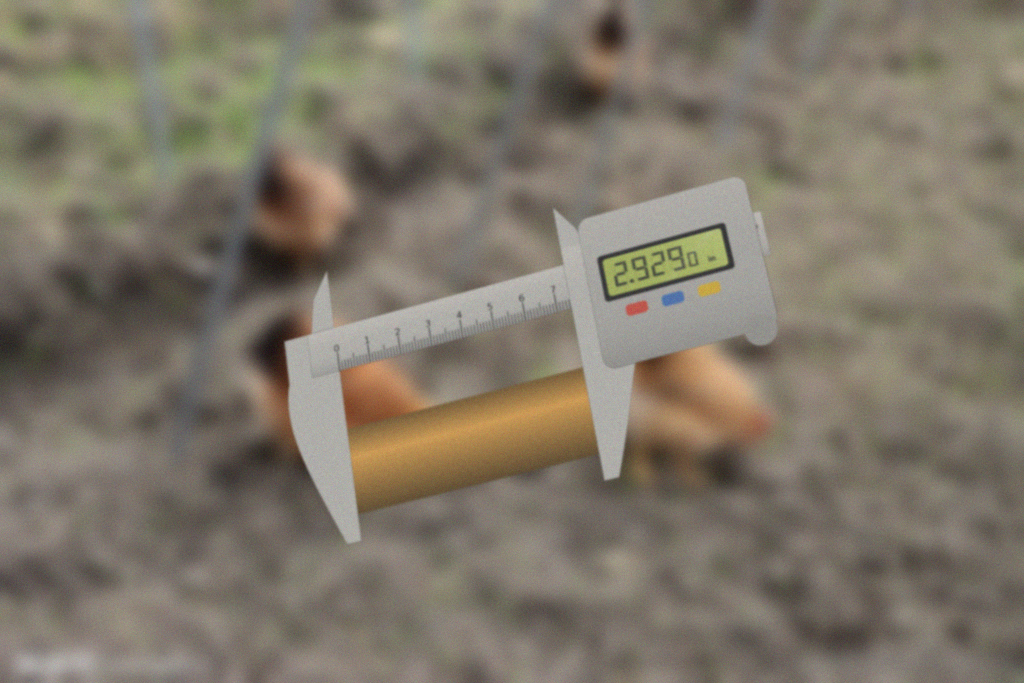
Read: 2.9290,in
